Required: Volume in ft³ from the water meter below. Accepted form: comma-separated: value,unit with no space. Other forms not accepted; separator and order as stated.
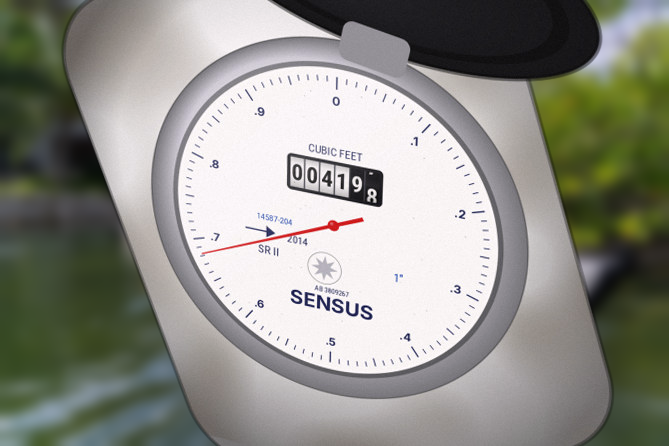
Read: 4197.68,ft³
